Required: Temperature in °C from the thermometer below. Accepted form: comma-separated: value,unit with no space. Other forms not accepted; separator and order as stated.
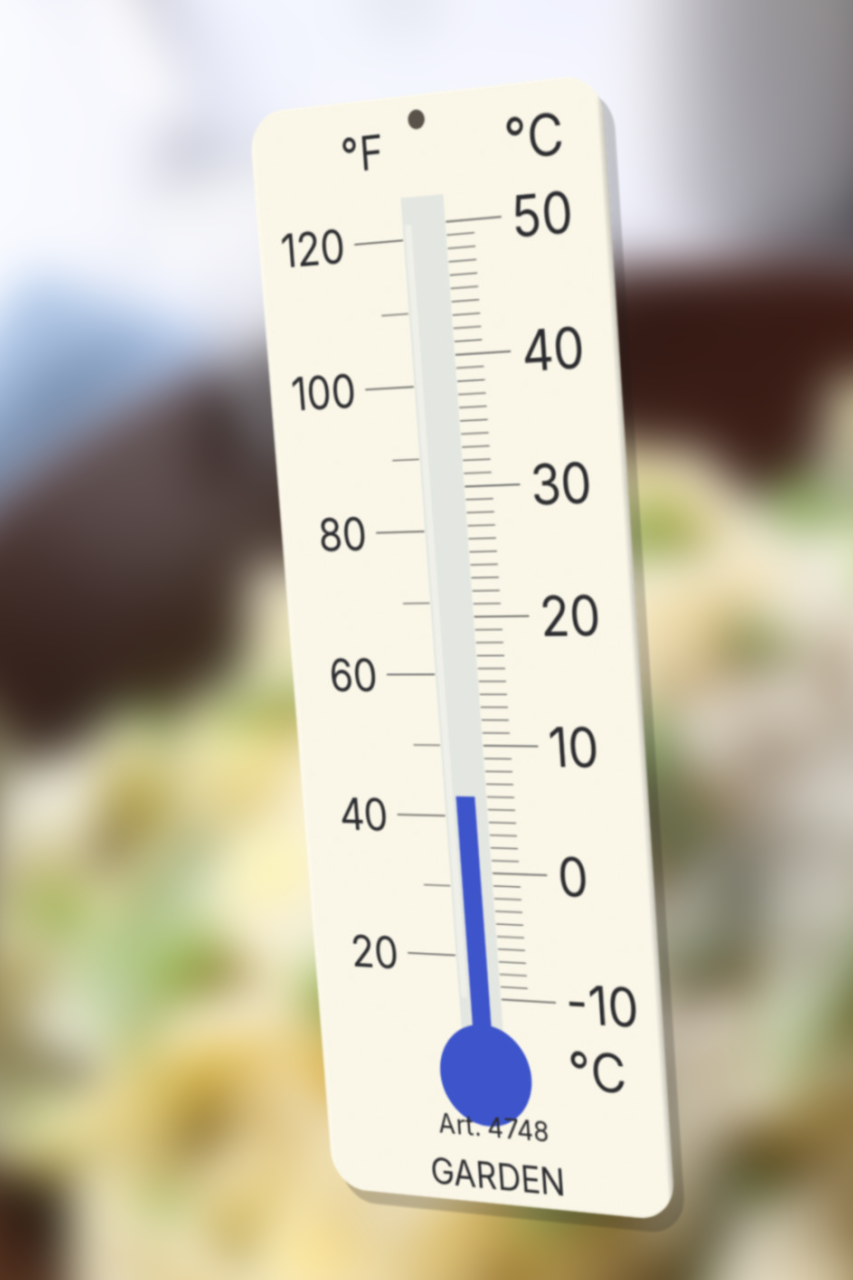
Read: 6,°C
